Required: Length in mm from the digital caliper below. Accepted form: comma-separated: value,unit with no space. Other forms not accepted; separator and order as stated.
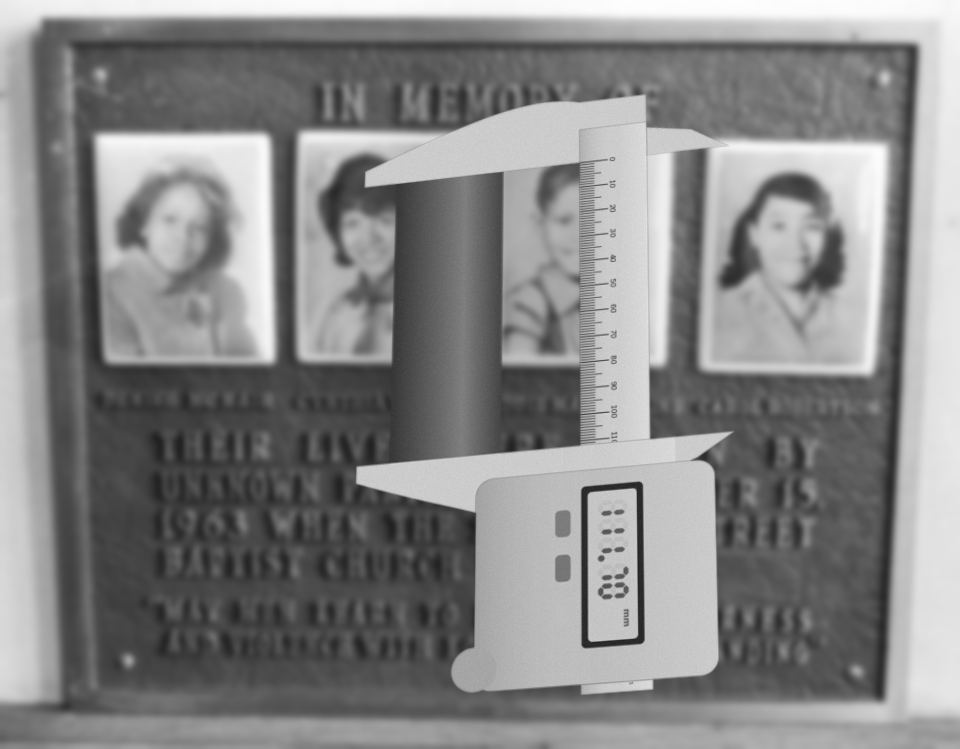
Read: 111.70,mm
